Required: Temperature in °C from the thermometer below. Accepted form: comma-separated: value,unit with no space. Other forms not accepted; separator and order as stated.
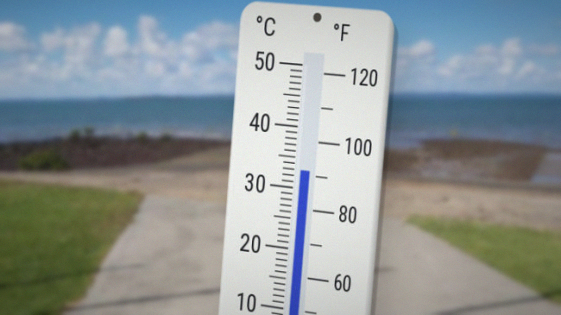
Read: 33,°C
